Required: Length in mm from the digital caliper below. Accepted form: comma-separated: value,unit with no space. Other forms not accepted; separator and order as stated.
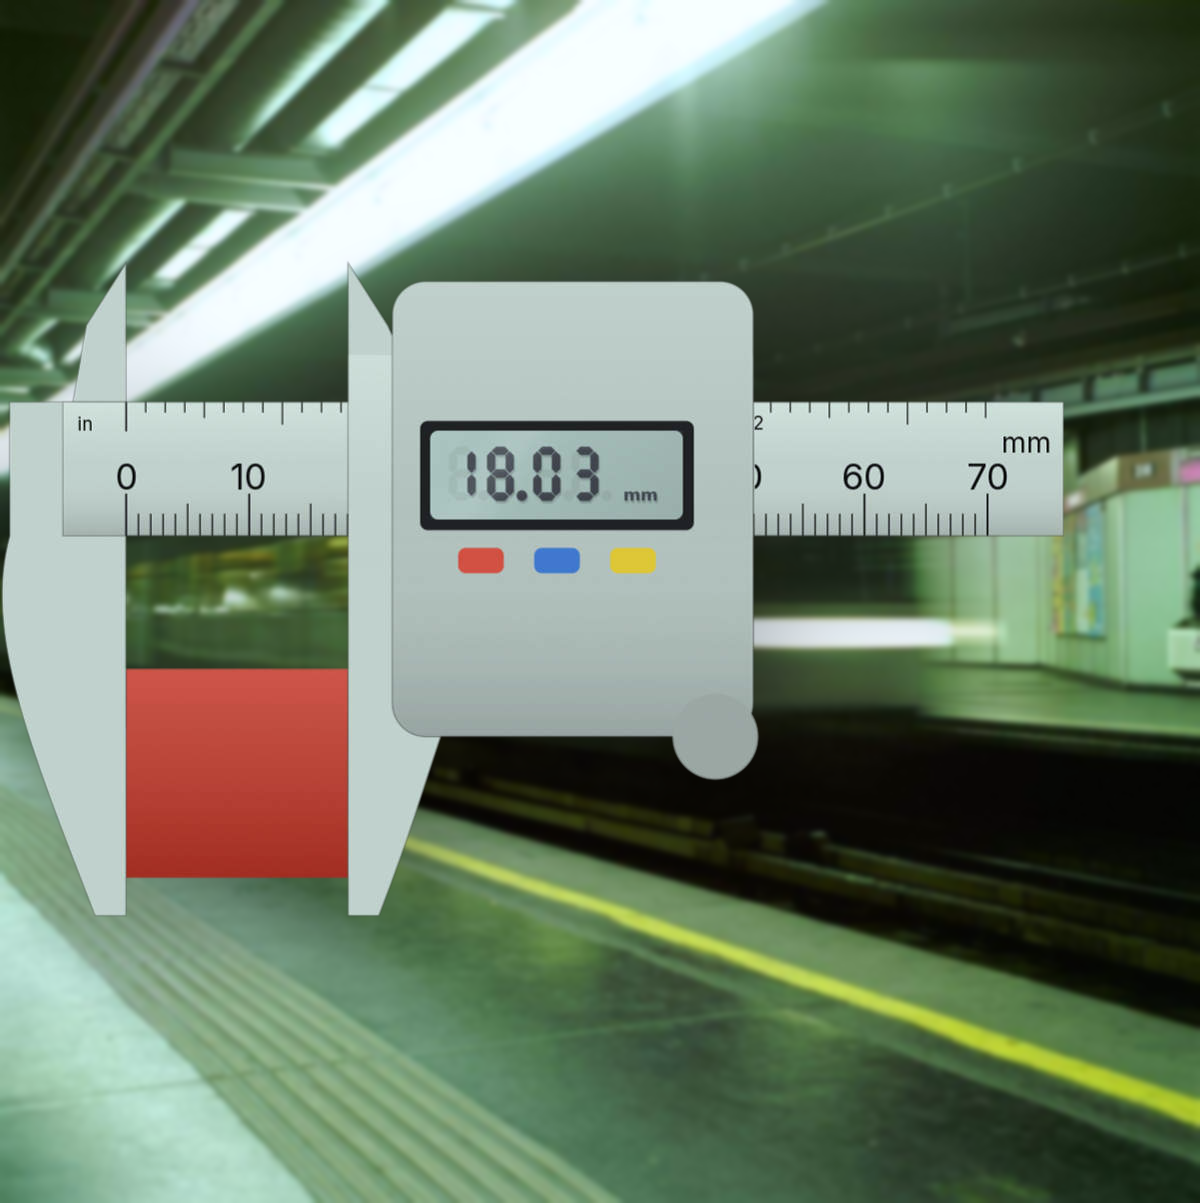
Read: 18.03,mm
